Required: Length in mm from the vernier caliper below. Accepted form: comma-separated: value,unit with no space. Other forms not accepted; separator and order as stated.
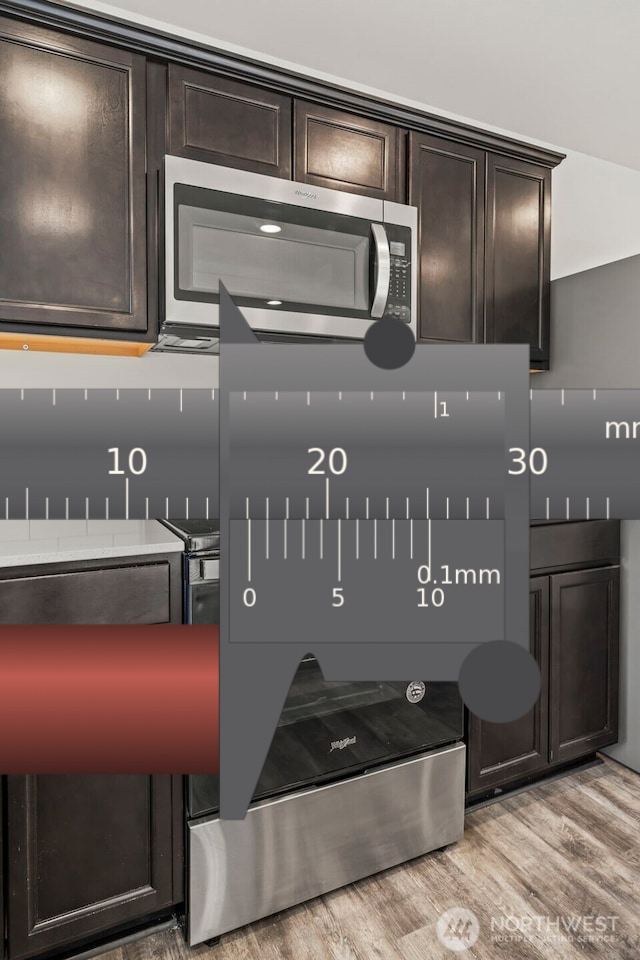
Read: 16.1,mm
